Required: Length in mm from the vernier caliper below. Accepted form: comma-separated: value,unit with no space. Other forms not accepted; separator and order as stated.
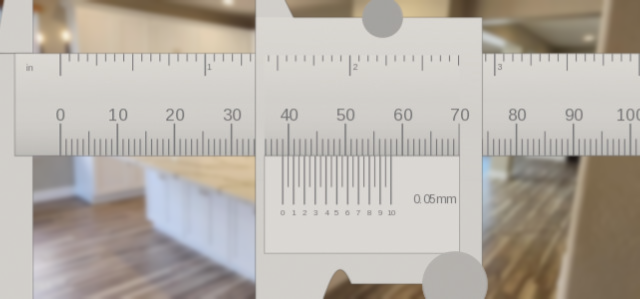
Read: 39.0,mm
